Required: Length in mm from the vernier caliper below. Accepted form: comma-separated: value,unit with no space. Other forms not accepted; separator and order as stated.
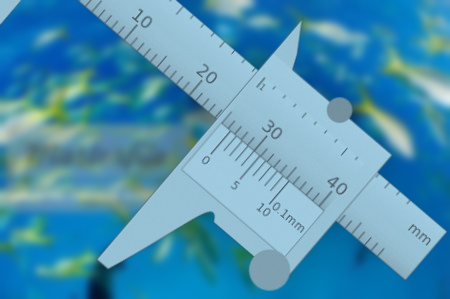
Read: 26.4,mm
